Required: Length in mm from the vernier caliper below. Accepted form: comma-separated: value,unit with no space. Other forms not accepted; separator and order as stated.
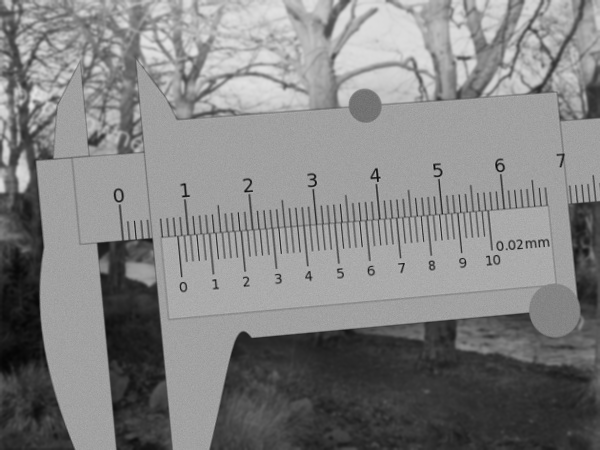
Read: 8.4,mm
